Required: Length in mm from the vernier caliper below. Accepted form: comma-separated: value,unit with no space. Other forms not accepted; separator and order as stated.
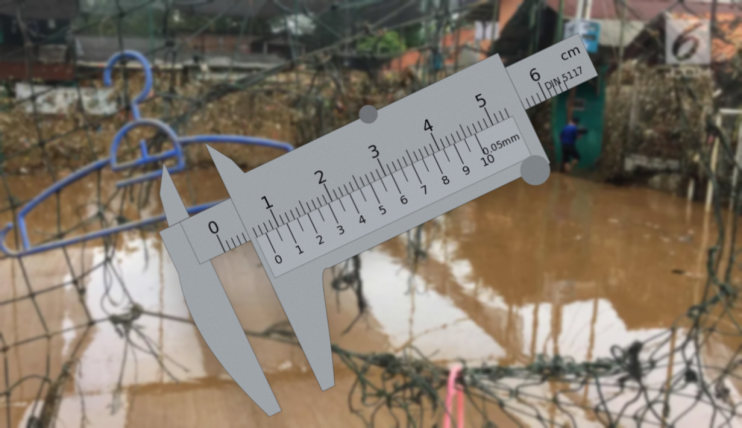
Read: 7.6,mm
